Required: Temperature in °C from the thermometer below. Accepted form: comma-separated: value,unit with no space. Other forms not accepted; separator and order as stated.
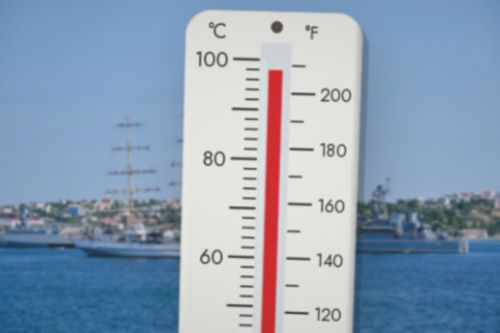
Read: 98,°C
